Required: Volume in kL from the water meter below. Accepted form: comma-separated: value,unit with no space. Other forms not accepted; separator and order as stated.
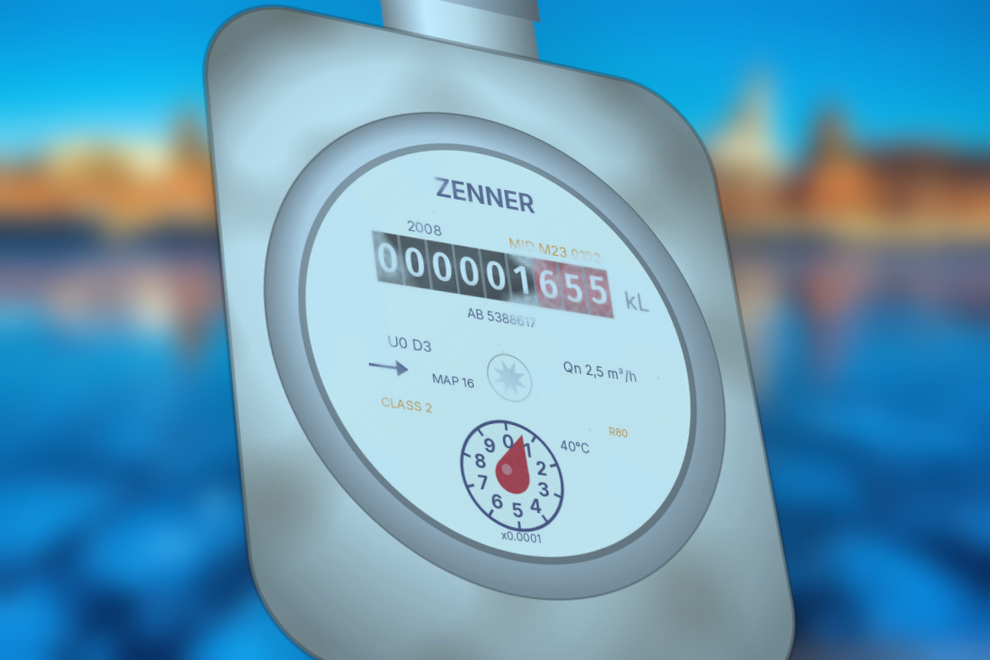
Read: 1.6550,kL
